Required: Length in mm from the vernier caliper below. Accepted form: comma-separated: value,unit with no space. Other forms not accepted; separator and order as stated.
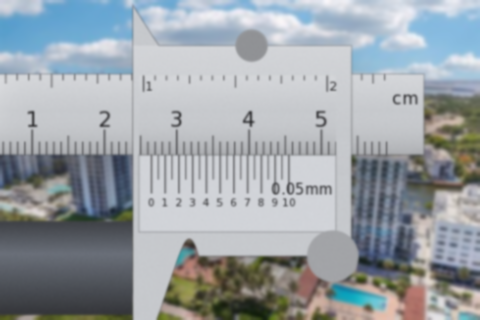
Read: 26.5,mm
